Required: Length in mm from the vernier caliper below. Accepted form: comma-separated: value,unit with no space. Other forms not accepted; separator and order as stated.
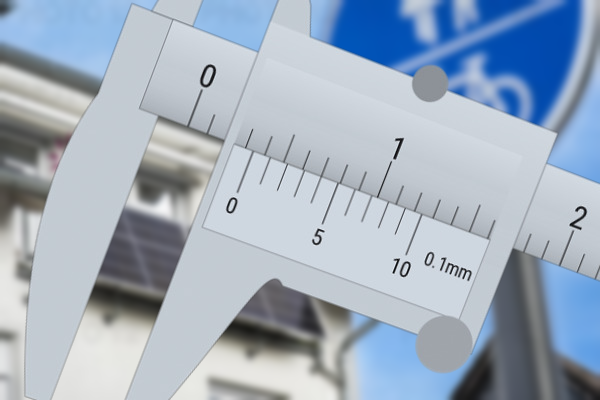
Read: 3.4,mm
